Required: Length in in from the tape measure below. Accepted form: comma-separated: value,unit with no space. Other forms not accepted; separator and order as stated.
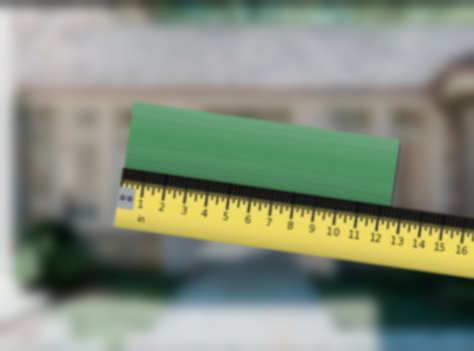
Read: 12.5,in
